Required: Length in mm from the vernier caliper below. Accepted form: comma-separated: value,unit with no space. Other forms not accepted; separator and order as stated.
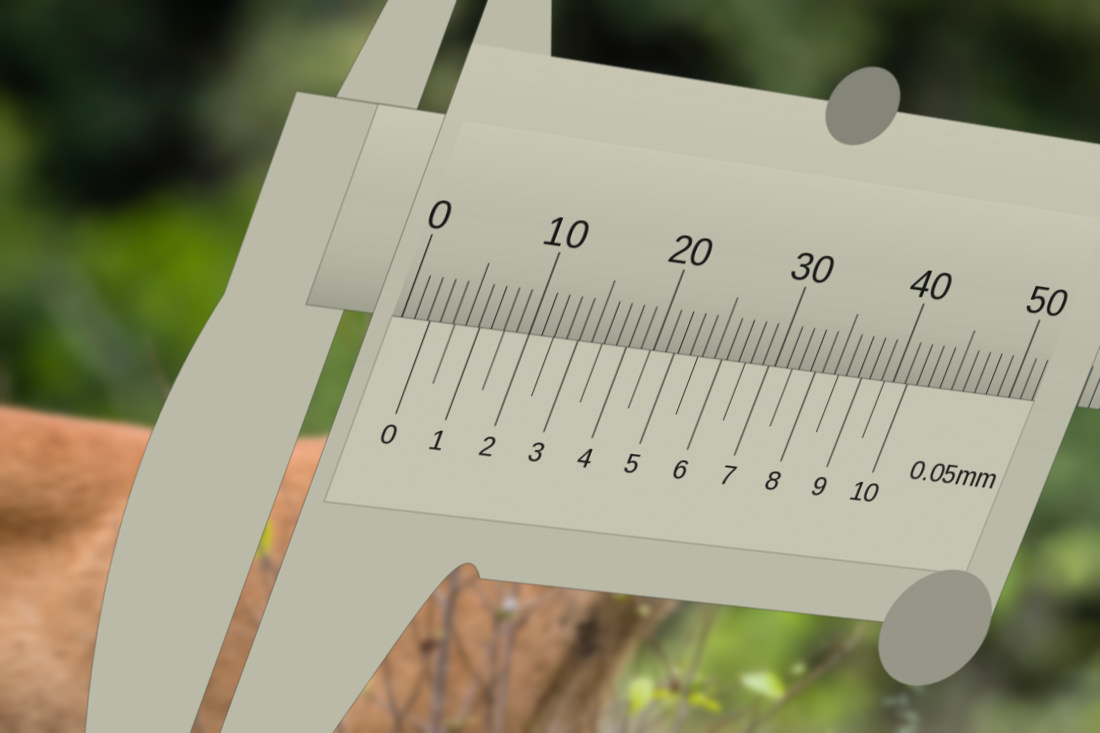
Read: 2.2,mm
